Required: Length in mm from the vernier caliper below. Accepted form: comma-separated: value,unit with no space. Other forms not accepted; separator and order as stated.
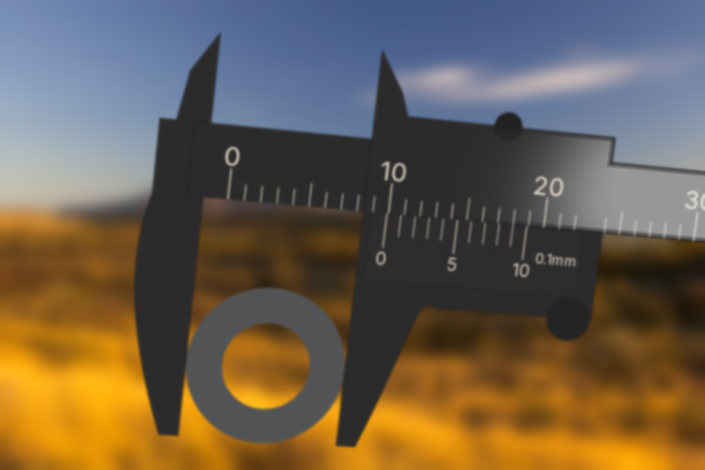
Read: 9.9,mm
